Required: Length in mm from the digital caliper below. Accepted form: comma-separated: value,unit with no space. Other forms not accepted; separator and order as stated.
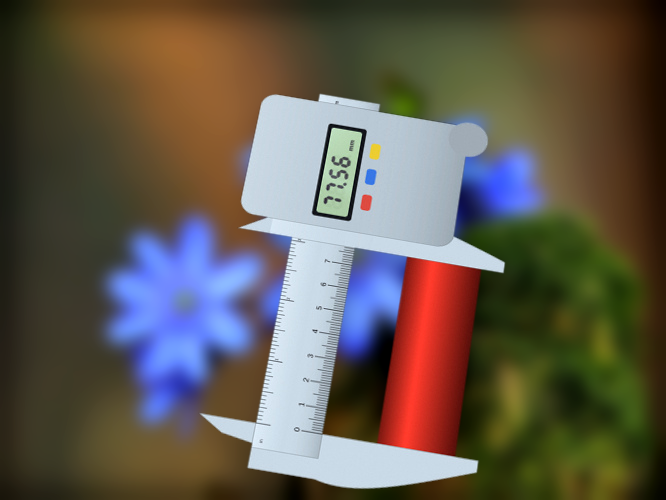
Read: 77.56,mm
